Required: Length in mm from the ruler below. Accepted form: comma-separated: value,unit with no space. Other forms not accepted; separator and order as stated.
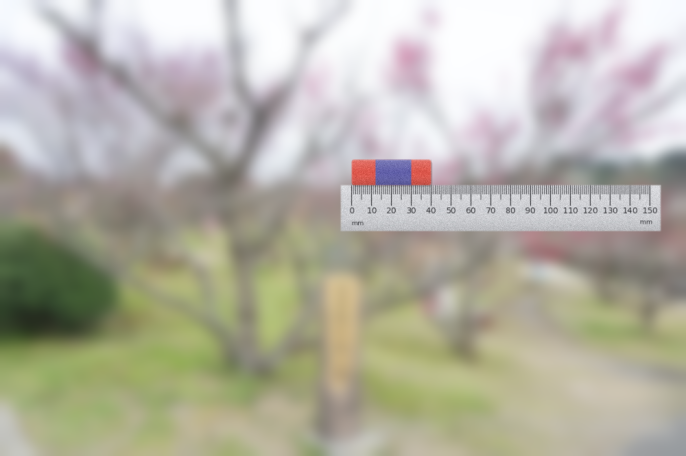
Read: 40,mm
